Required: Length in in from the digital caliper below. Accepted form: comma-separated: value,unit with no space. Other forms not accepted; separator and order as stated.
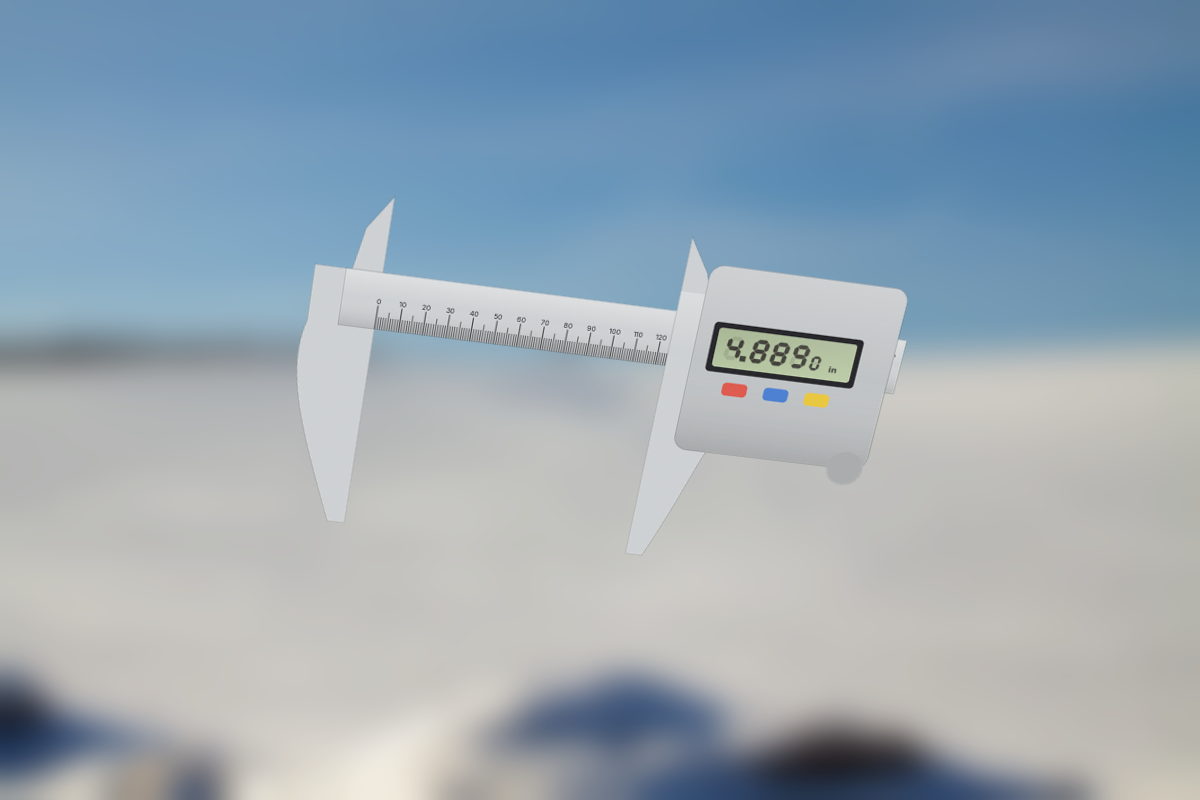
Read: 4.8890,in
